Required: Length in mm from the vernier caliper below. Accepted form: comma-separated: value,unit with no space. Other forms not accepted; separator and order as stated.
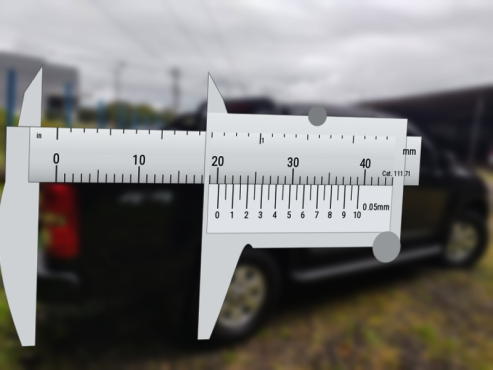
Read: 20.2,mm
